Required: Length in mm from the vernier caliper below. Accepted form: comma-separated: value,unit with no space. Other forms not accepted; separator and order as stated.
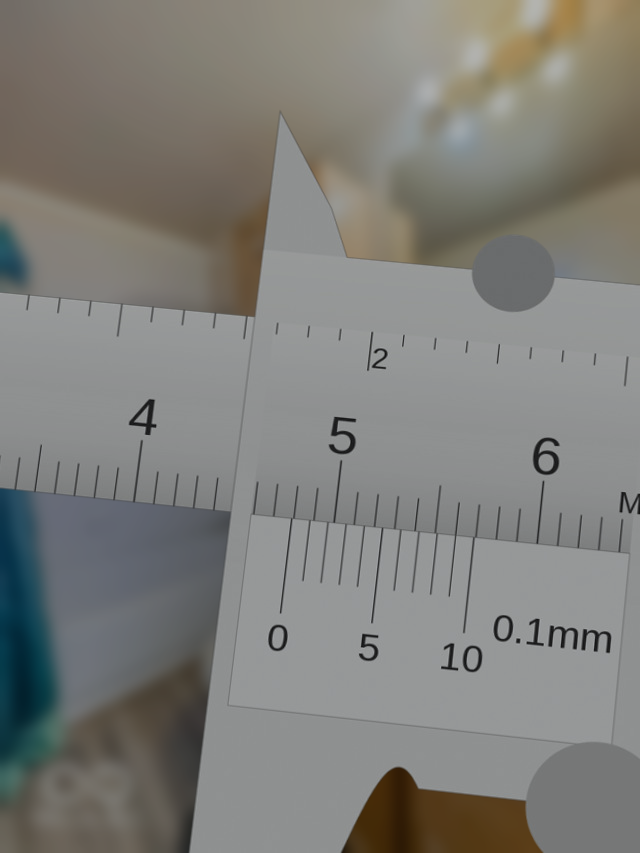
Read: 47.9,mm
